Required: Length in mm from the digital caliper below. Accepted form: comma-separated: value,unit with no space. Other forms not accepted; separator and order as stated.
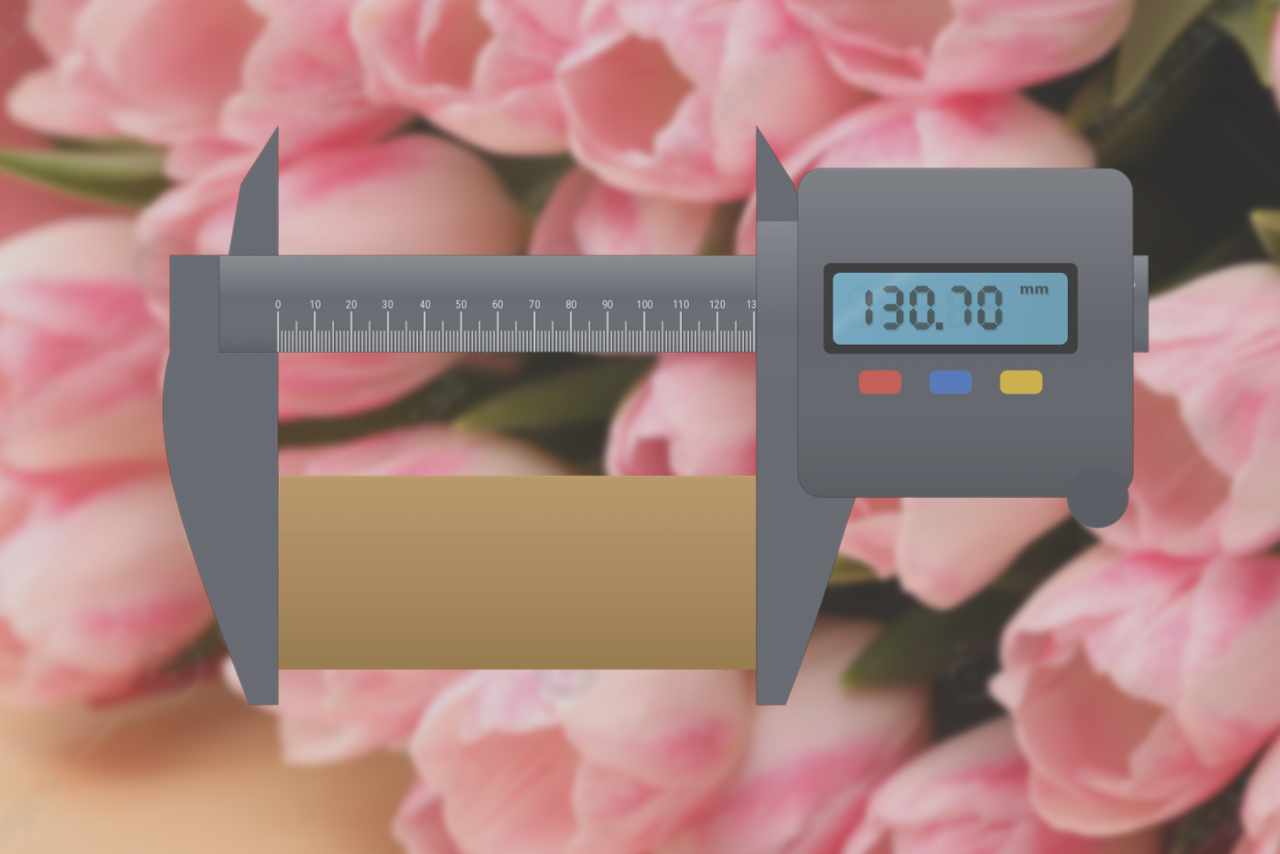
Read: 130.70,mm
